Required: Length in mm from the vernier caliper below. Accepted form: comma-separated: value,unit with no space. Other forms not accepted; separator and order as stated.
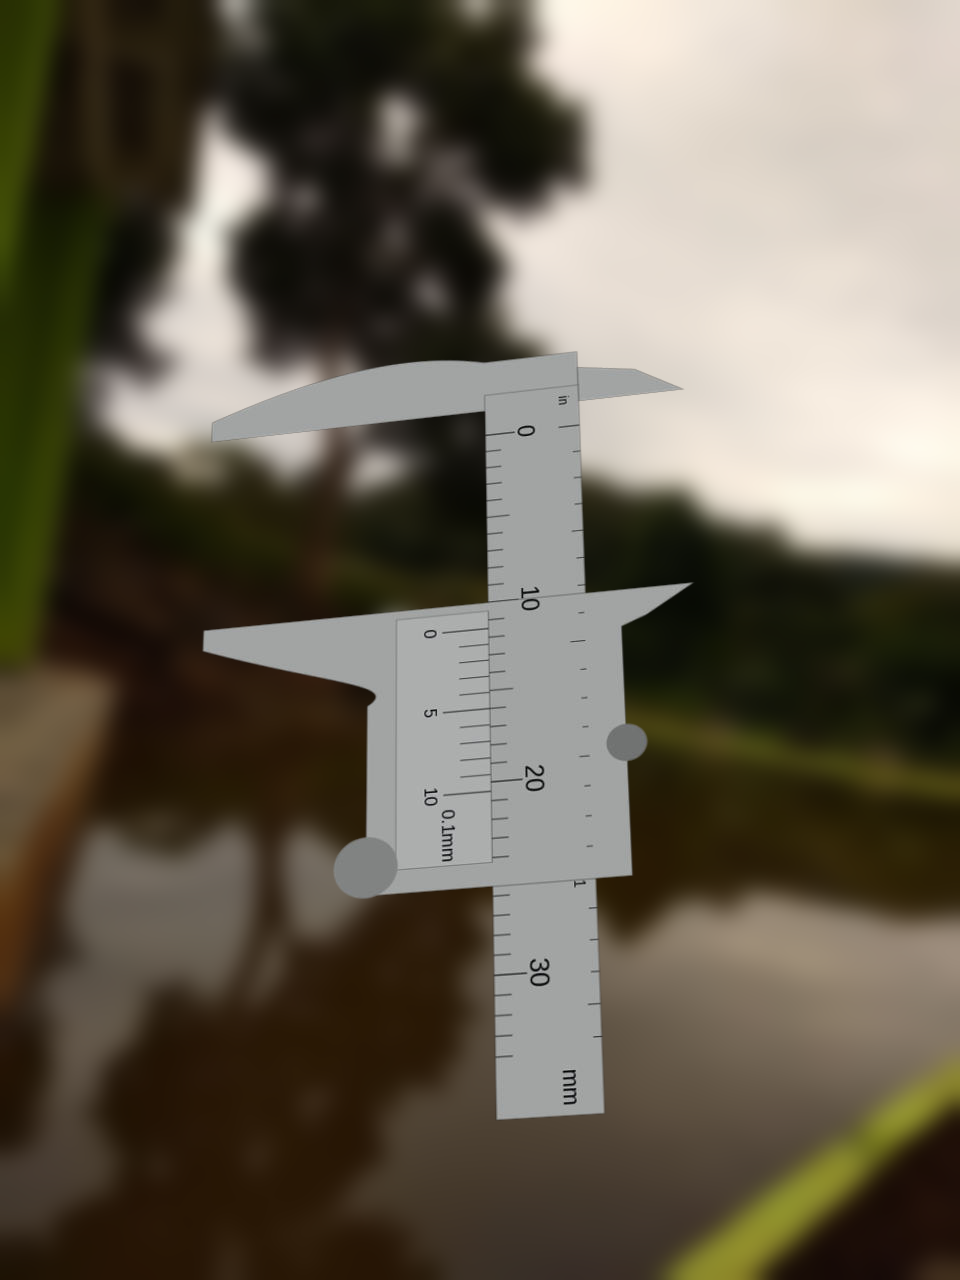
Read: 11.5,mm
